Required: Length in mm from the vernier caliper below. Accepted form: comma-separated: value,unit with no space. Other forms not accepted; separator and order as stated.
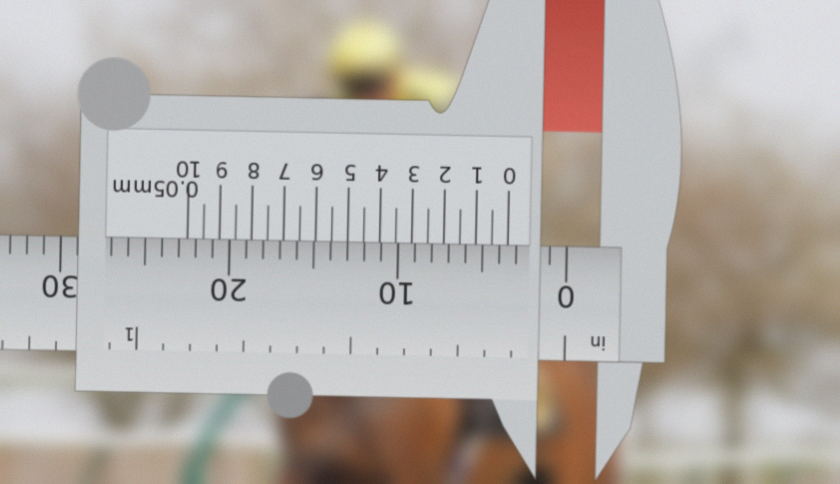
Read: 3.5,mm
